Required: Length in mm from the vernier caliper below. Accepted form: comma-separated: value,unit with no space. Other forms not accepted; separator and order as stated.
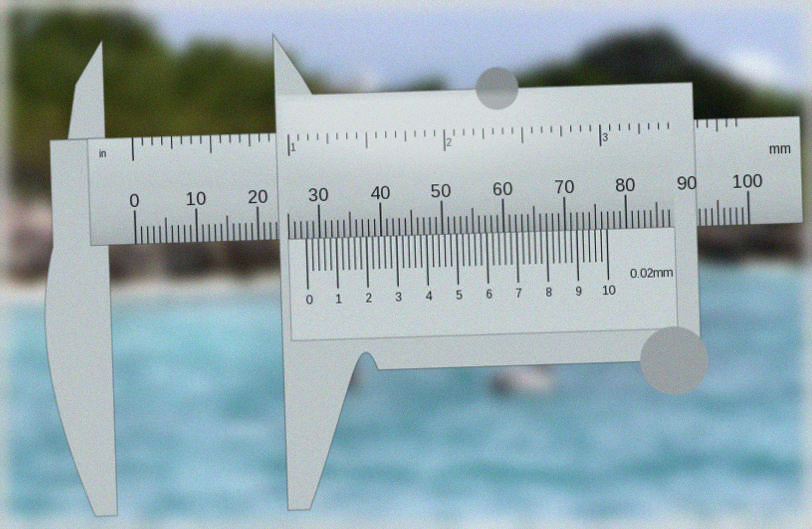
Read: 27.8,mm
